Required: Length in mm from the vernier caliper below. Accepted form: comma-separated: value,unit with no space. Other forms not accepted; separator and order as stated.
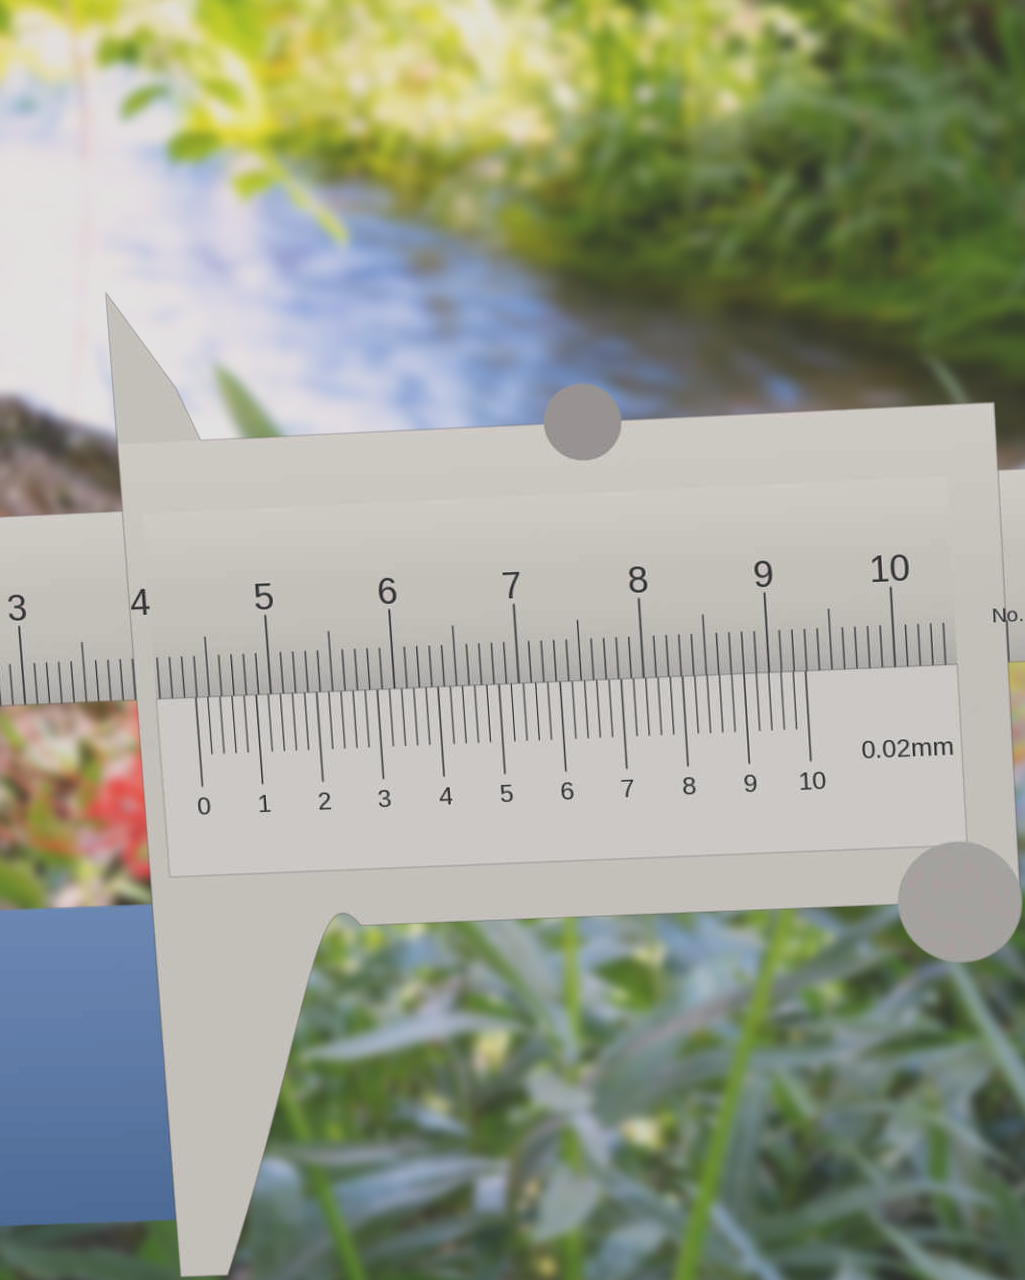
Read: 43.9,mm
